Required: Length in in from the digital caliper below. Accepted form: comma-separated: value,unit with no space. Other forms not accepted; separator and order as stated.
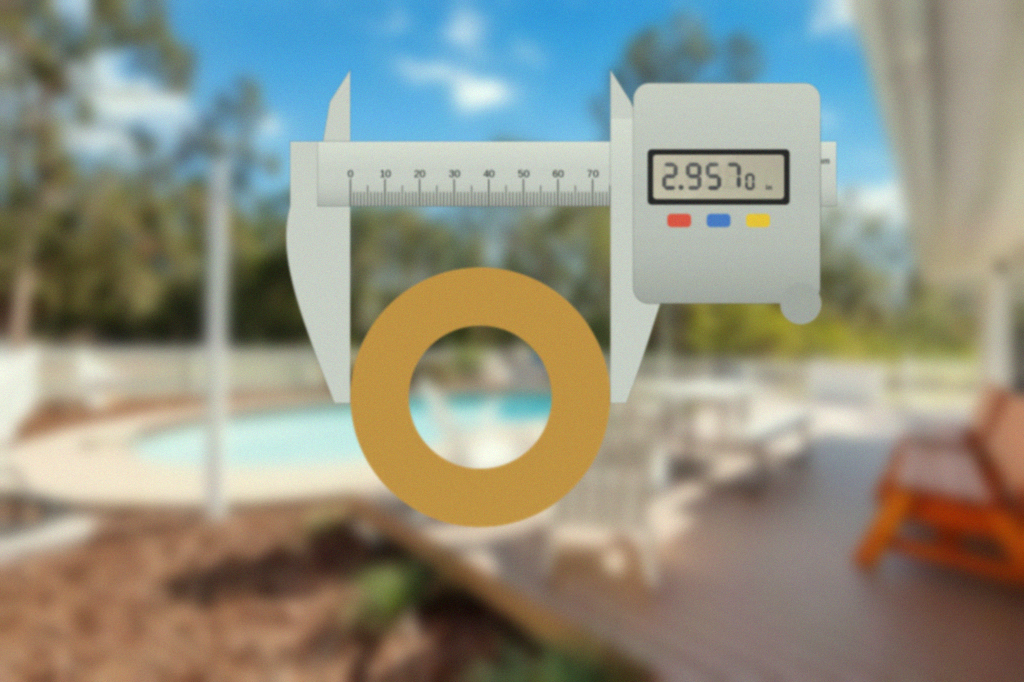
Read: 2.9570,in
